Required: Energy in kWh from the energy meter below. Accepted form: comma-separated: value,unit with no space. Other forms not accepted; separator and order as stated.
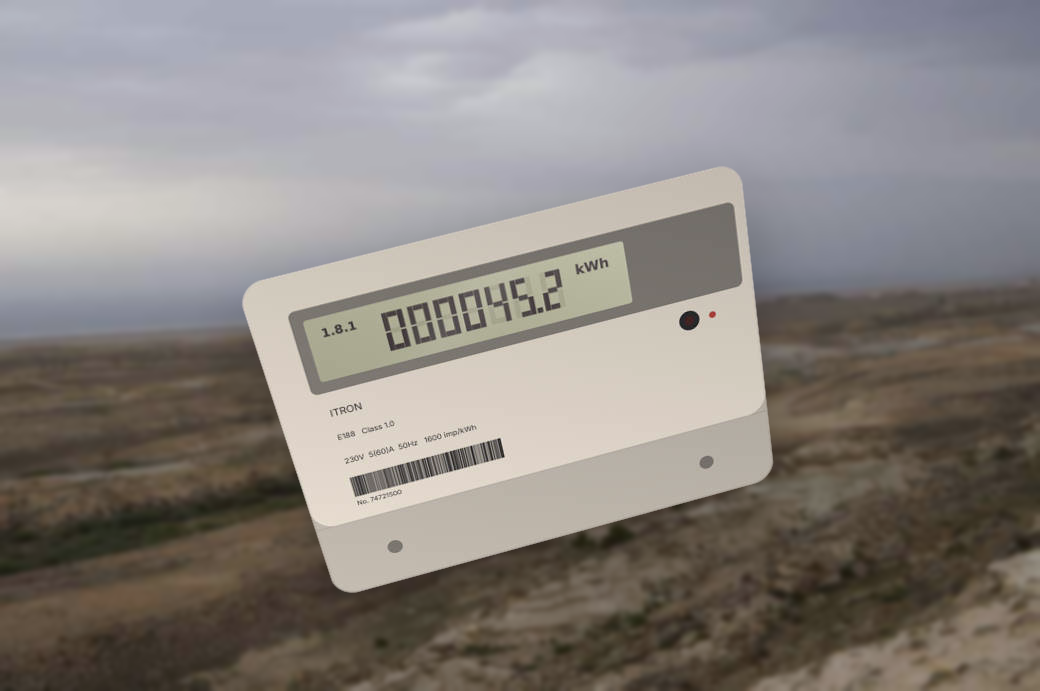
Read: 45.2,kWh
